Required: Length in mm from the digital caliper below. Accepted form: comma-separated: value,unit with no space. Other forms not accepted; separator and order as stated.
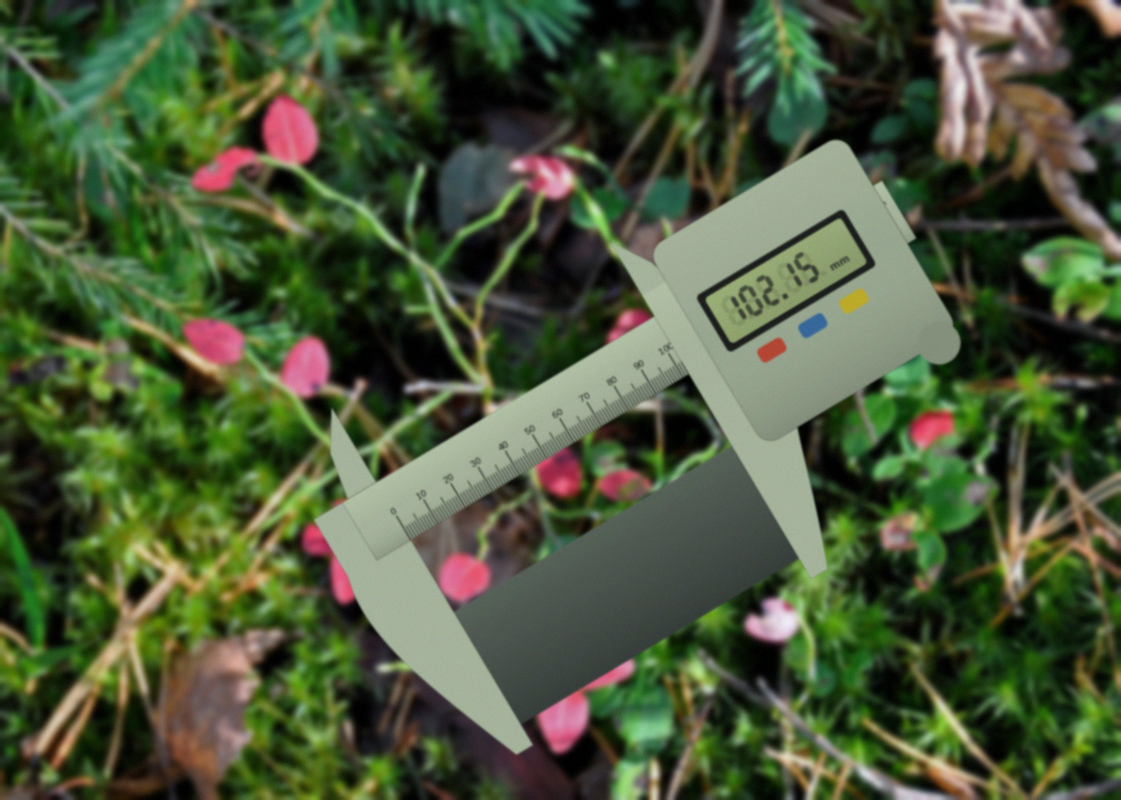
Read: 102.15,mm
